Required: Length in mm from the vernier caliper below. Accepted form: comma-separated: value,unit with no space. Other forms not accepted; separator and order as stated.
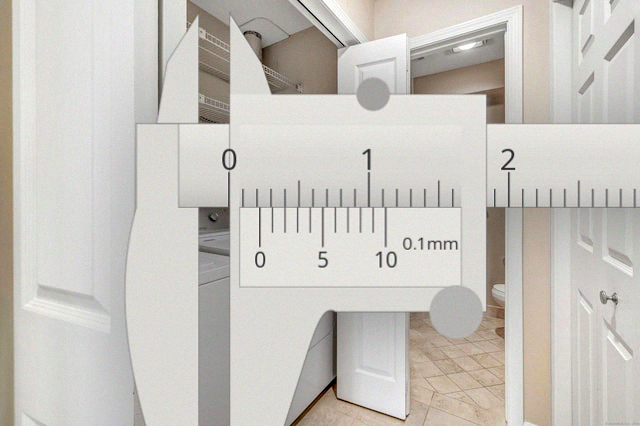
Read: 2.2,mm
